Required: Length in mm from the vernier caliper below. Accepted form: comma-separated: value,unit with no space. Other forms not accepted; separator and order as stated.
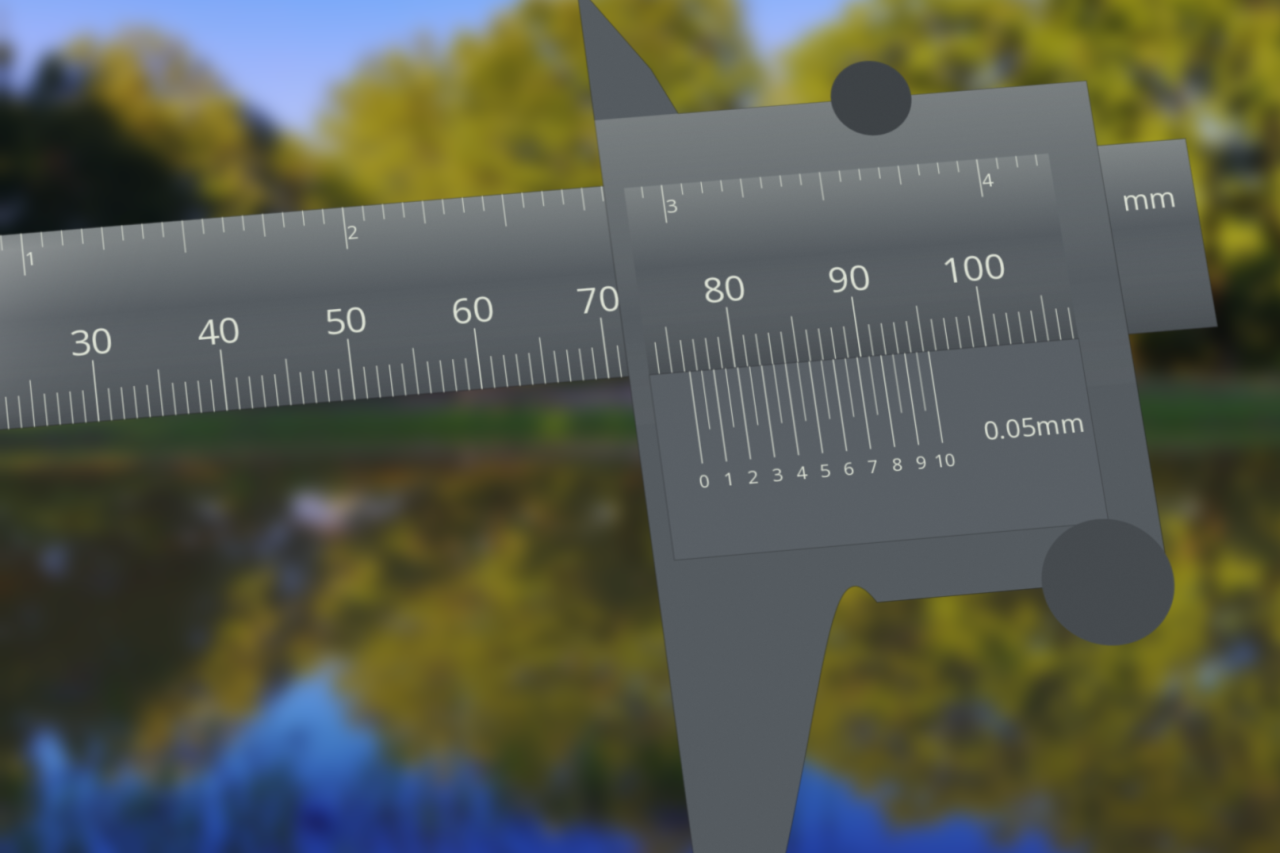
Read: 76.4,mm
